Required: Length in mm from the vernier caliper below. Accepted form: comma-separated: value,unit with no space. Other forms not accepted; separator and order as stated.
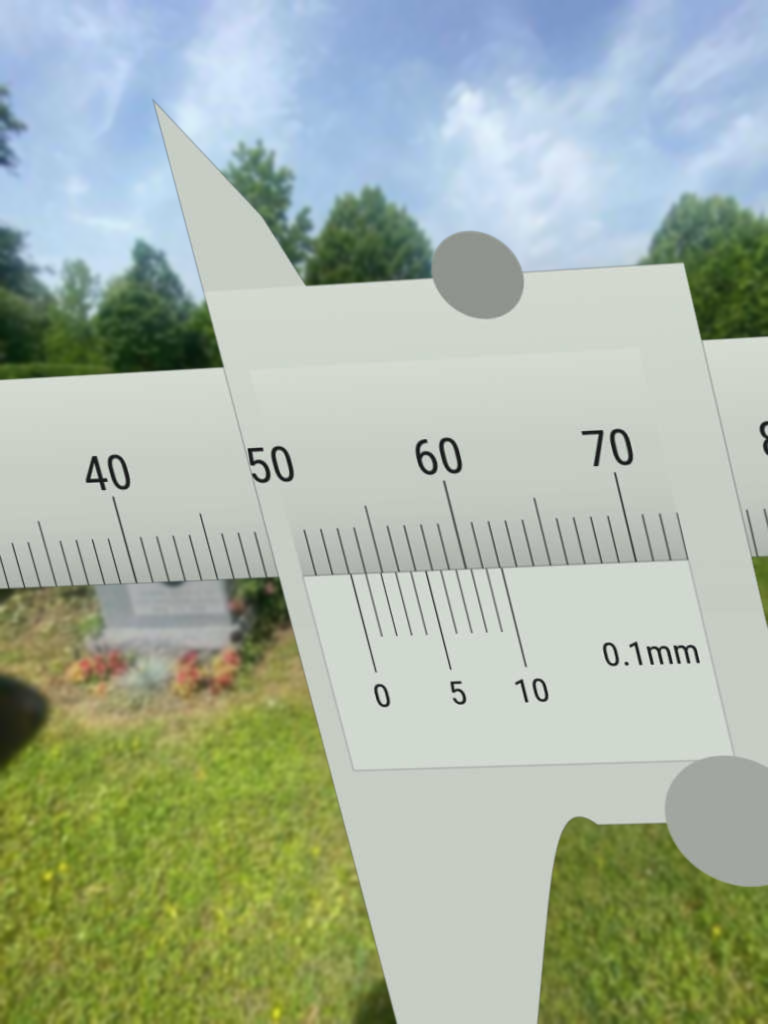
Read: 53.1,mm
